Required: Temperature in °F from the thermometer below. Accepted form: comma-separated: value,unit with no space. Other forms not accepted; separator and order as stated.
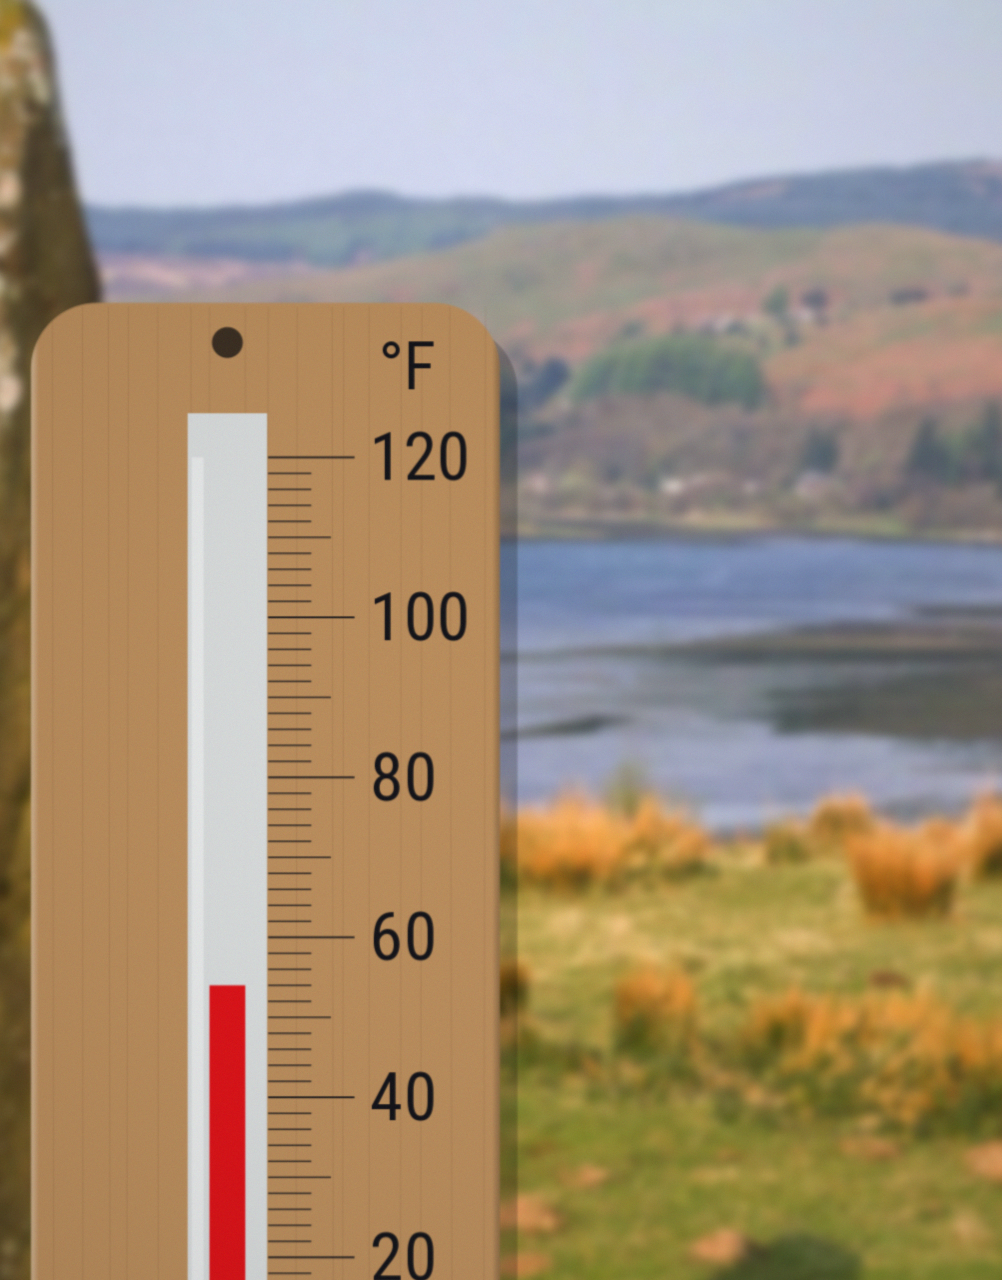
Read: 54,°F
